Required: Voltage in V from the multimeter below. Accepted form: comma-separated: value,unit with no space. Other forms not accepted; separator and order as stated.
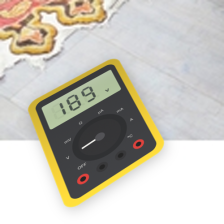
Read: 189,V
